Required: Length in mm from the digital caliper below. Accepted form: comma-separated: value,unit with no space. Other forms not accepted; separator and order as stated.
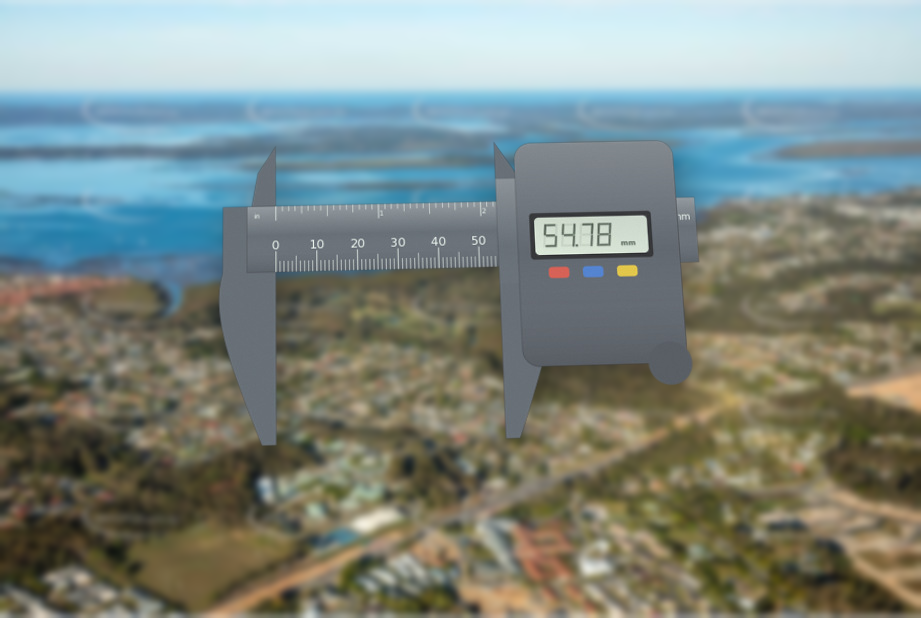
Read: 54.78,mm
